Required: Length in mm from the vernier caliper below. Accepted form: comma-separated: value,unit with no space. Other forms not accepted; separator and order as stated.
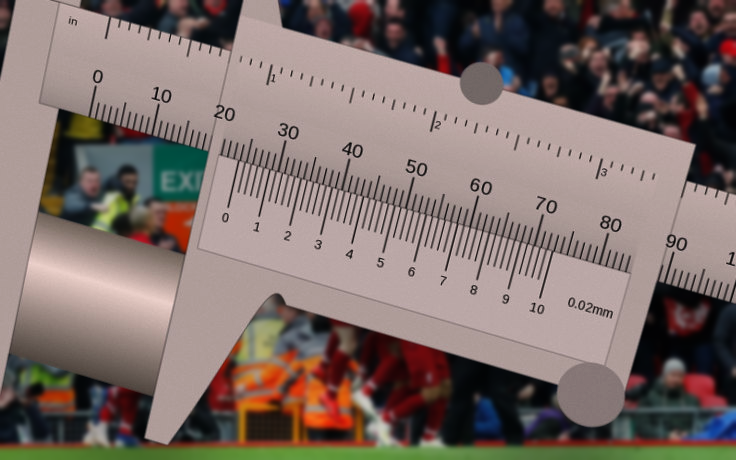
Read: 23.8,mm
